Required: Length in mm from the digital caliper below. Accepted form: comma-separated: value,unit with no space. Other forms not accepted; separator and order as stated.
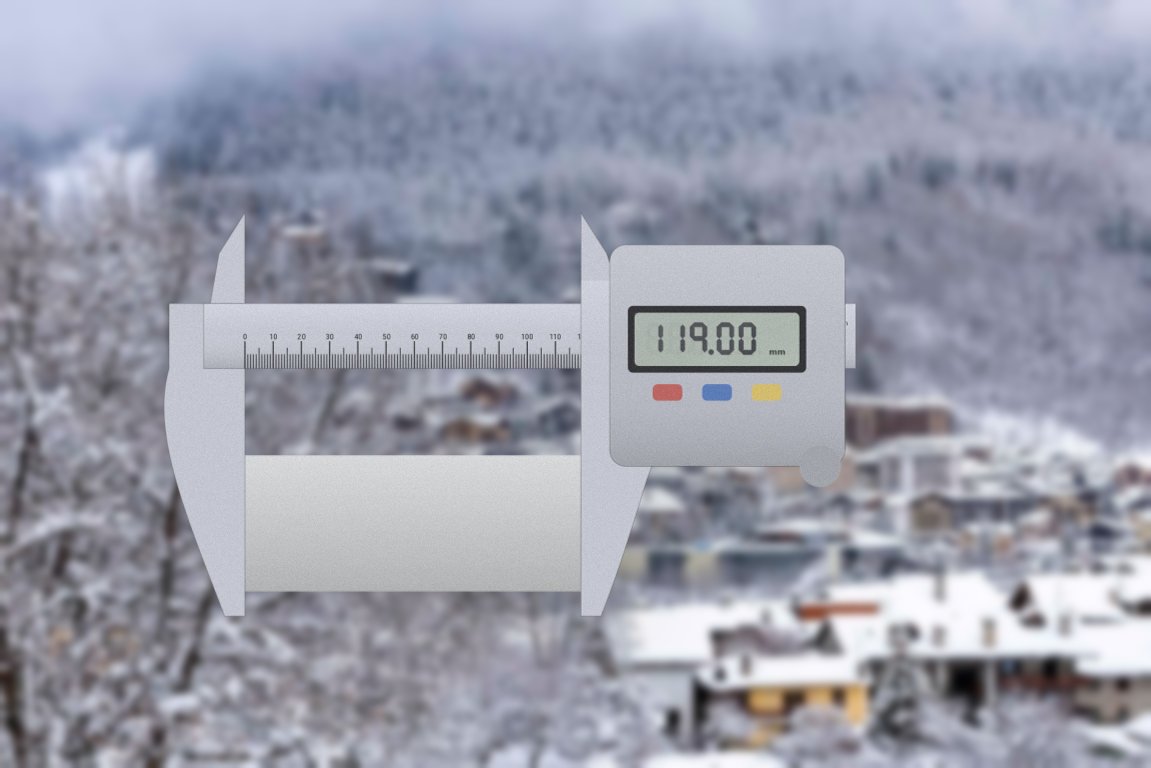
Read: 119.00,mm
